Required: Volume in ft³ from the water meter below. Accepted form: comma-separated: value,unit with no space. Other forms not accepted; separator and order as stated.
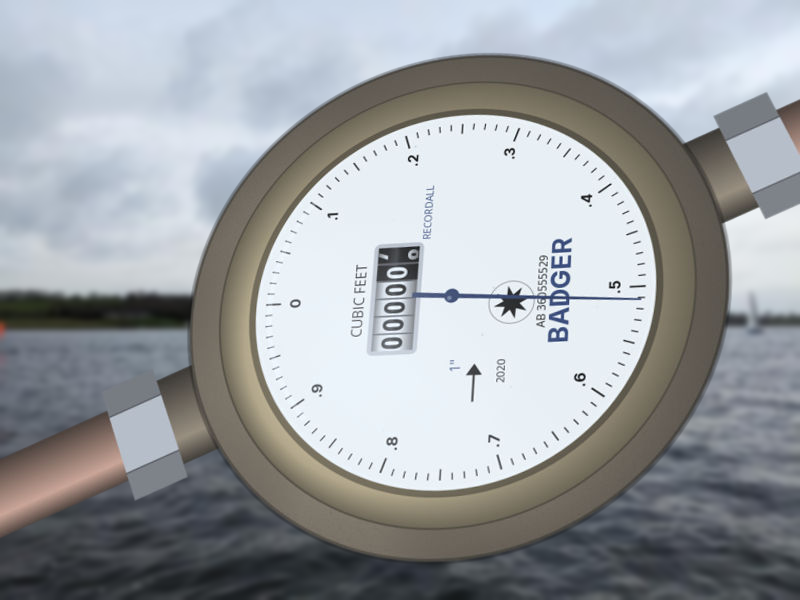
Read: 7.51,ft³
